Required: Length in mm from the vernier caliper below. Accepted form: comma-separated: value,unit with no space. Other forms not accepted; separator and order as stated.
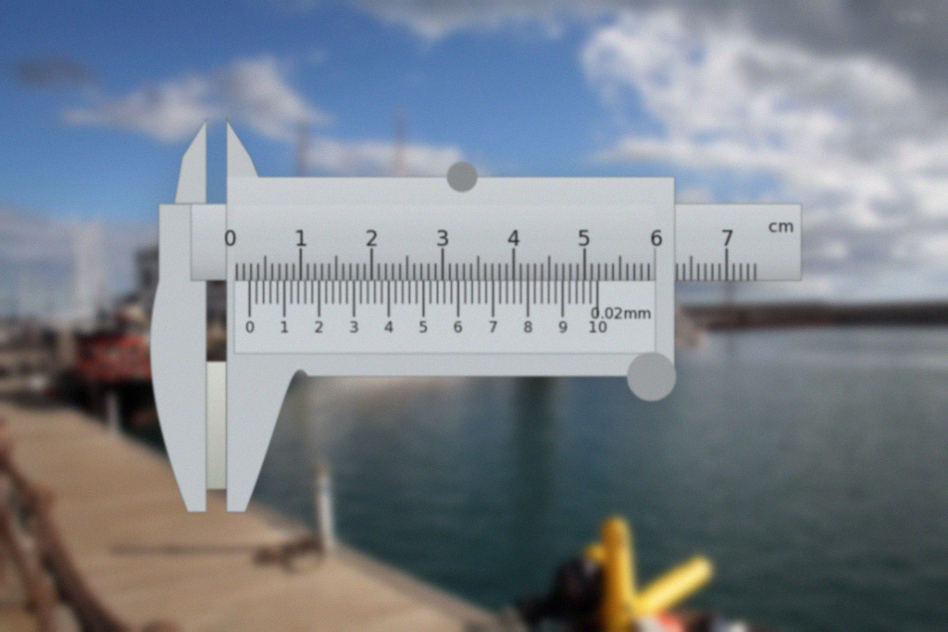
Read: 2.8,mm
